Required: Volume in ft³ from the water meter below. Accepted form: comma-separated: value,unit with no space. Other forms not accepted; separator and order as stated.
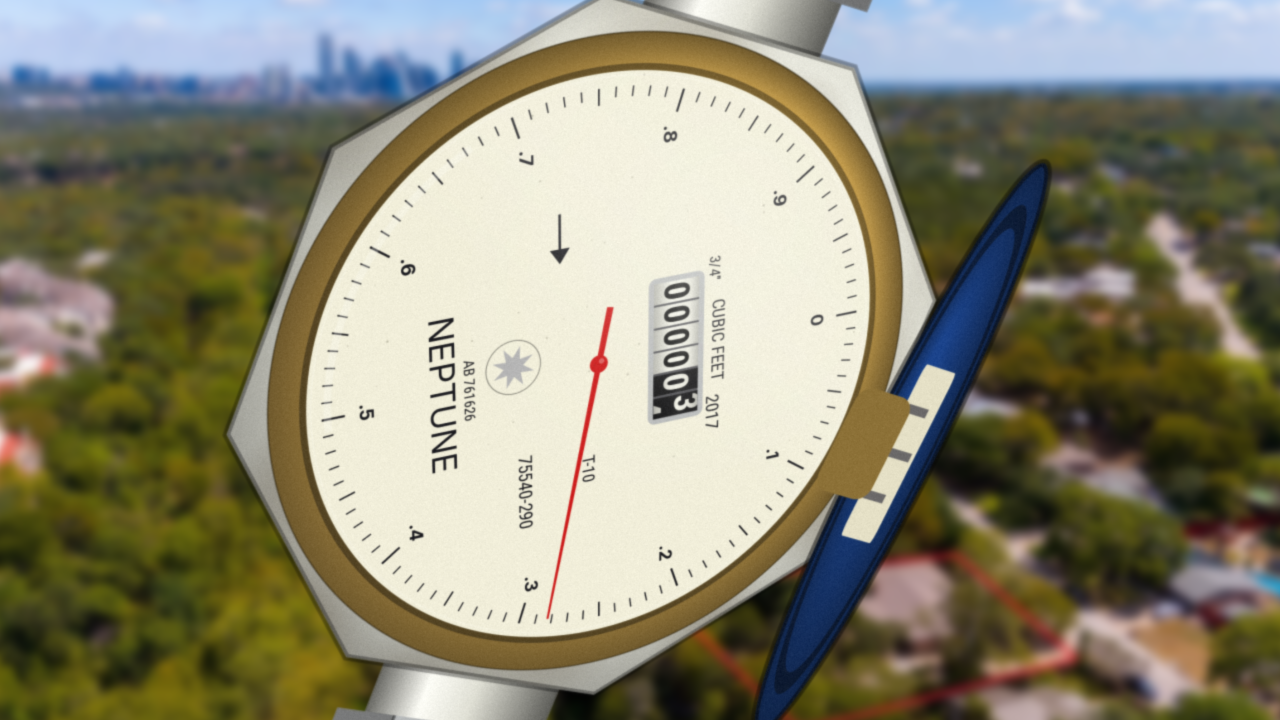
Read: 3.28,ft³
